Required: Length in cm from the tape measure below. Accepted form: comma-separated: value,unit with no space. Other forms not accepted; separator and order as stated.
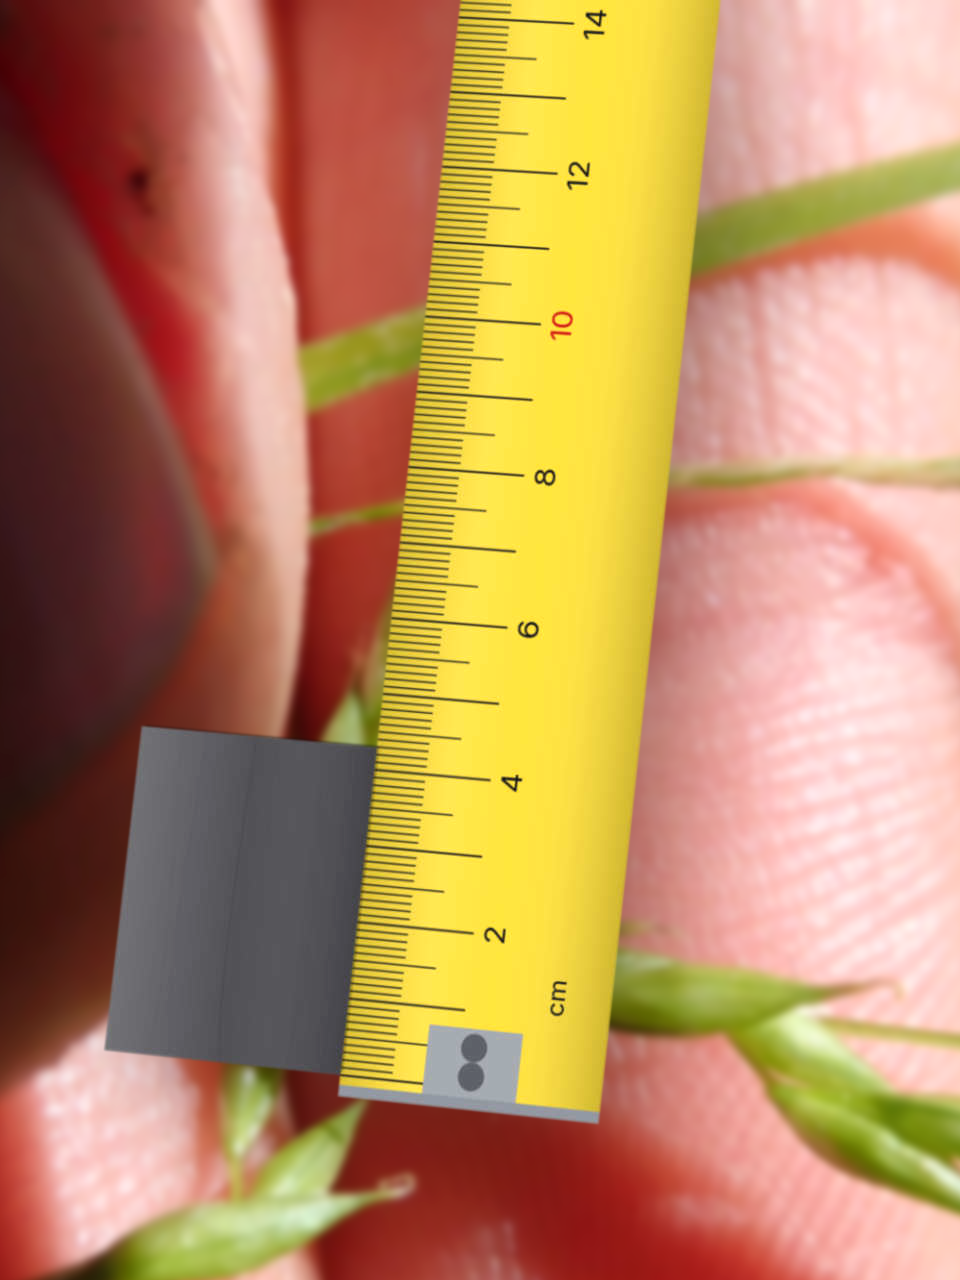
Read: 4.3,cm
